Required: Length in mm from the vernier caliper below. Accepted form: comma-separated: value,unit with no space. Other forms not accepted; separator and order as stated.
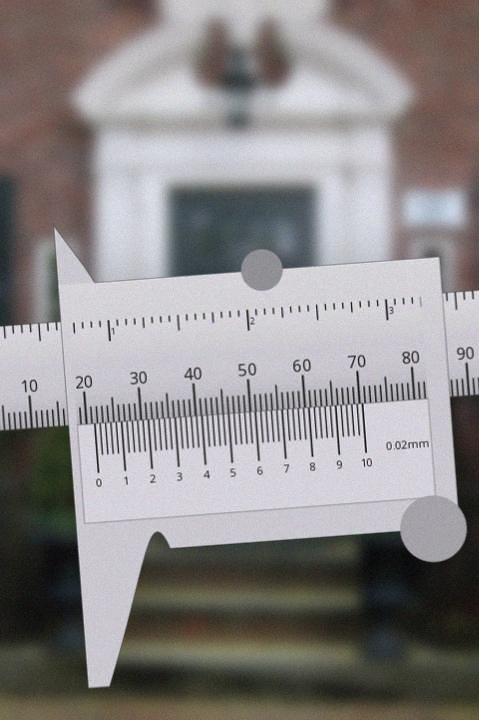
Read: 21.5,mm
